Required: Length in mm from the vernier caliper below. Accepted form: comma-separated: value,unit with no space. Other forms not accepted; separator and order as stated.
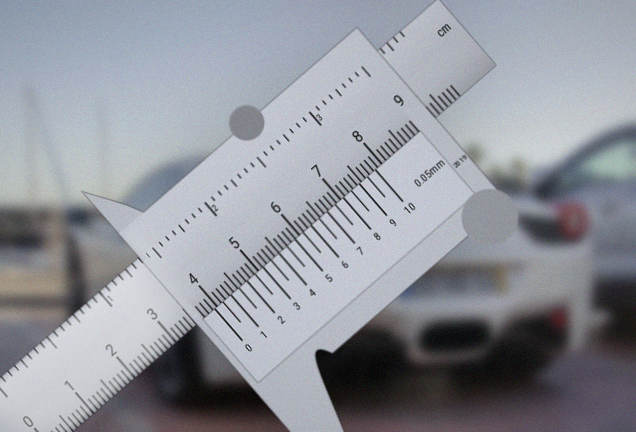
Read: 39.4,mm
